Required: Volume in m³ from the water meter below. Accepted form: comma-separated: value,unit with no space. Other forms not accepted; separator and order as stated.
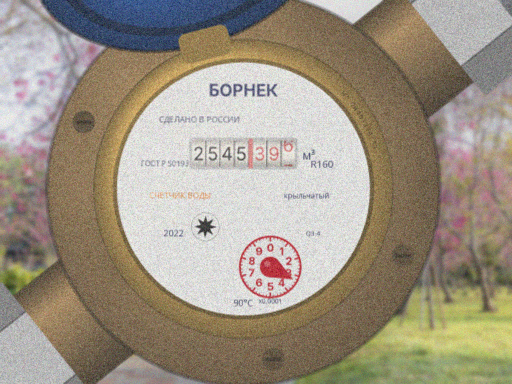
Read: 2545.3963,m³
